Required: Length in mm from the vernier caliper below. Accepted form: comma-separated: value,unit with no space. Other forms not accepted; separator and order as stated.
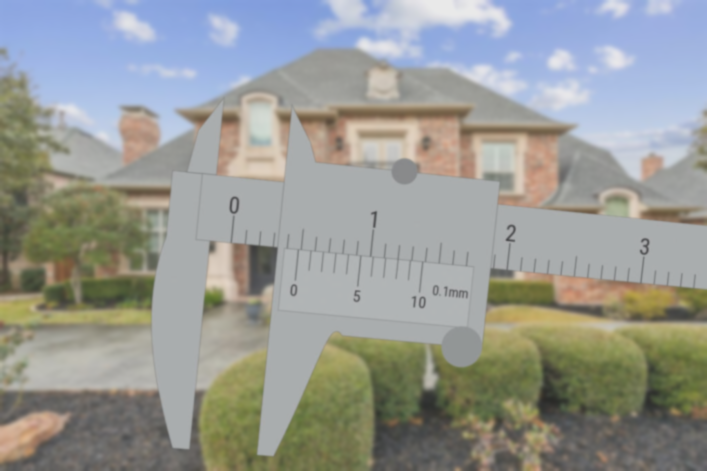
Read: 4.8,mm
